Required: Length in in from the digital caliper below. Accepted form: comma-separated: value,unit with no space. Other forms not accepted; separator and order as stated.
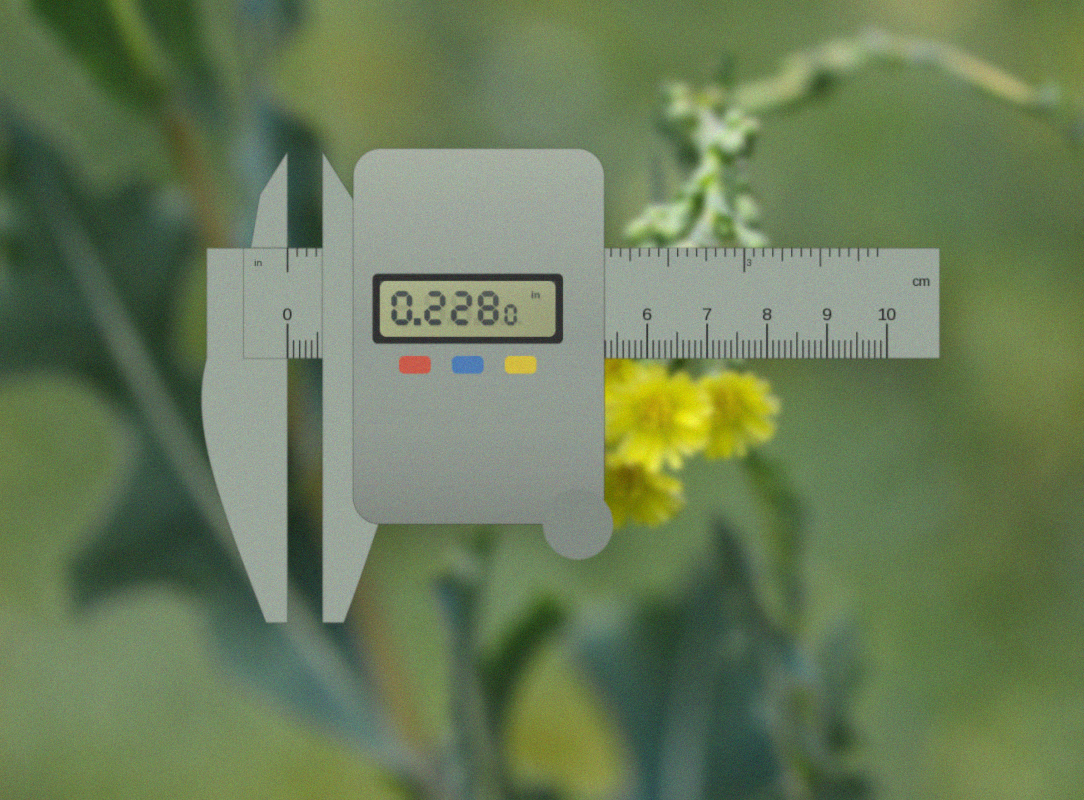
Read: 0.2280,in
